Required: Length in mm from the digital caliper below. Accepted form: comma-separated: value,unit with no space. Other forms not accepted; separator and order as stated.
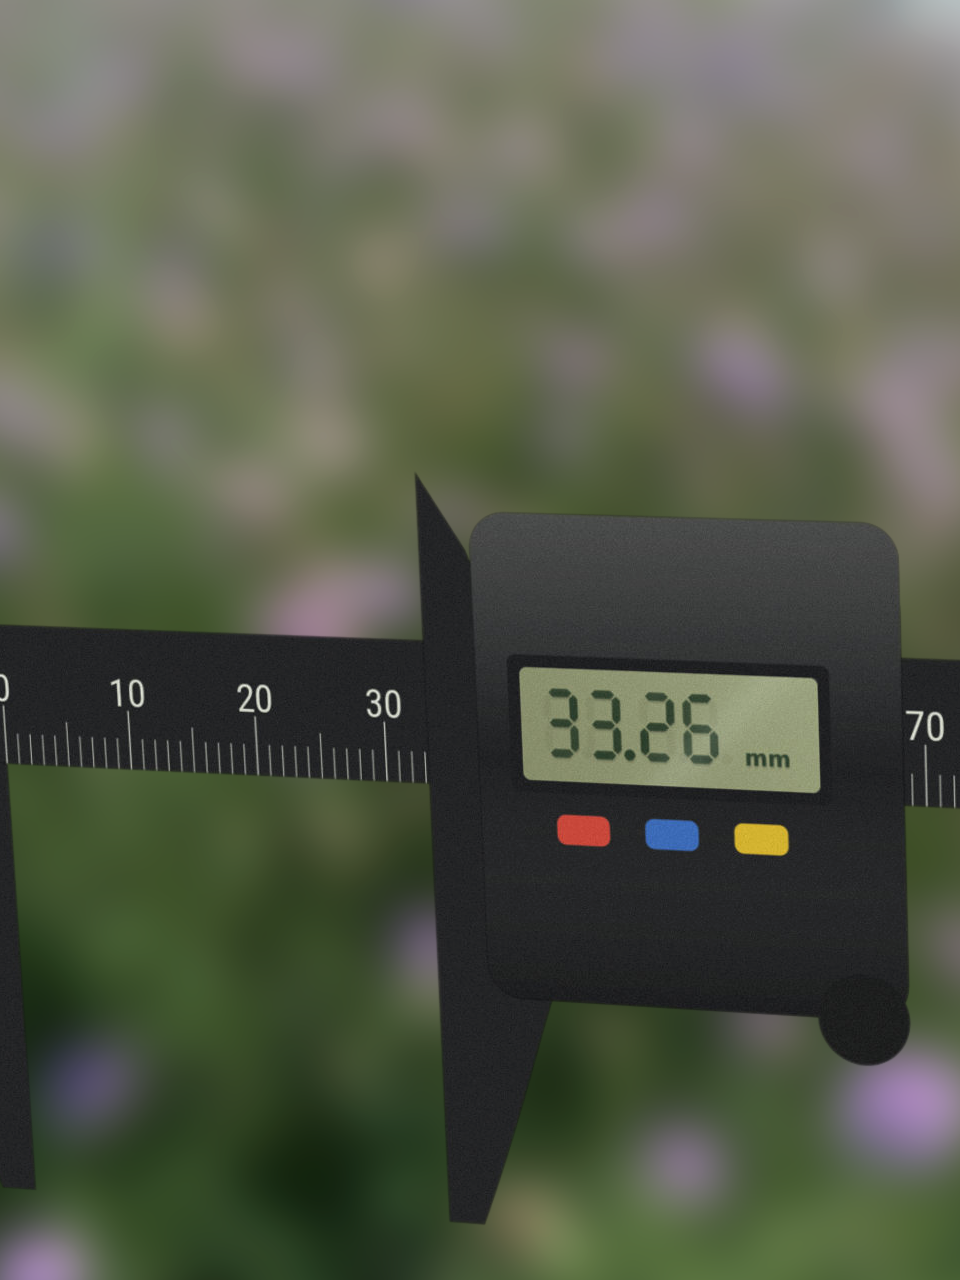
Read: 33.26,mm
